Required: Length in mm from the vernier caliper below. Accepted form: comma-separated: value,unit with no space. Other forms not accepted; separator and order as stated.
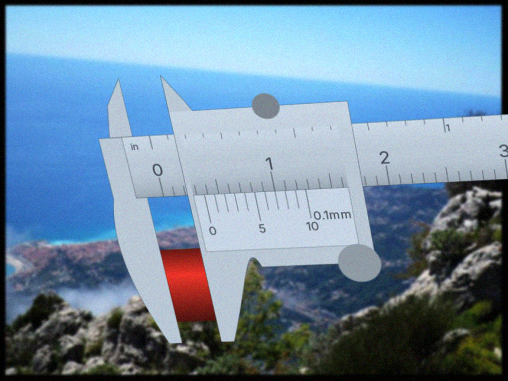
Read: 3.7,mm
